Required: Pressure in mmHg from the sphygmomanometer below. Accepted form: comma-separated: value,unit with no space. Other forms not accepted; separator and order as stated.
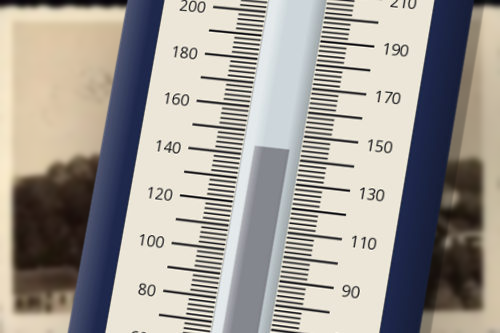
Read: 144,mmHg
